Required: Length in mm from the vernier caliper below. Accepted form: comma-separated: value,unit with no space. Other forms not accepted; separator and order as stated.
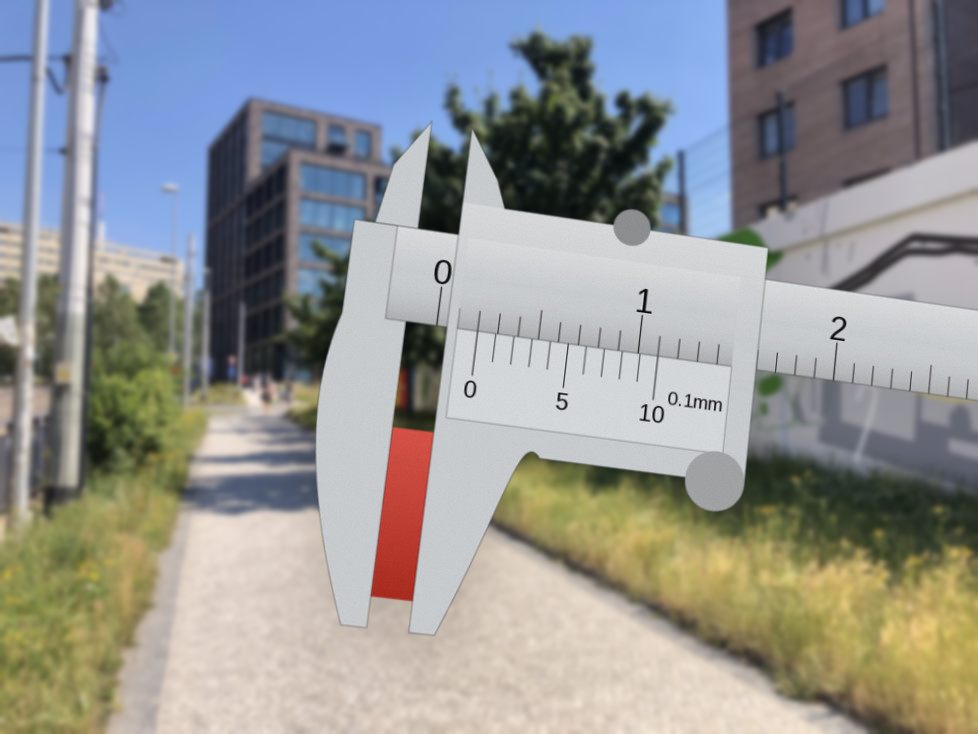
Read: 2.0,mm
